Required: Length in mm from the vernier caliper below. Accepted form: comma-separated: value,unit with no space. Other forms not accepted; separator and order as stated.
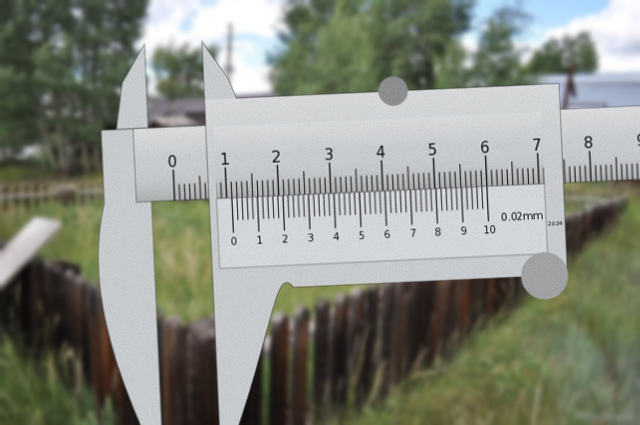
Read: 11.0,mm
